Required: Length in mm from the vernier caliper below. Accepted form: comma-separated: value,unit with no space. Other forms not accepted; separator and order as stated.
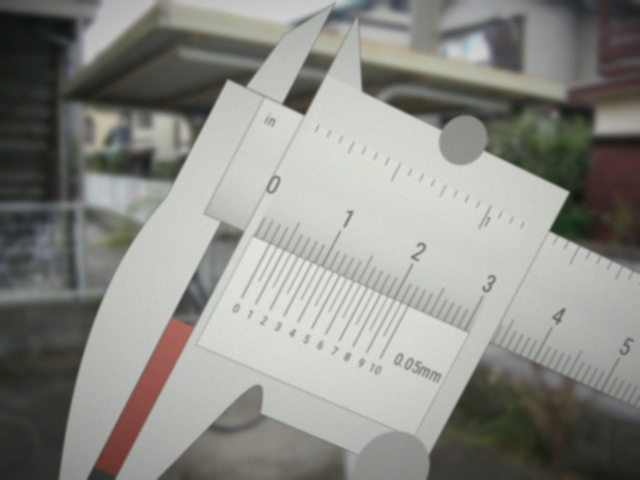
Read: 3.0,mm
